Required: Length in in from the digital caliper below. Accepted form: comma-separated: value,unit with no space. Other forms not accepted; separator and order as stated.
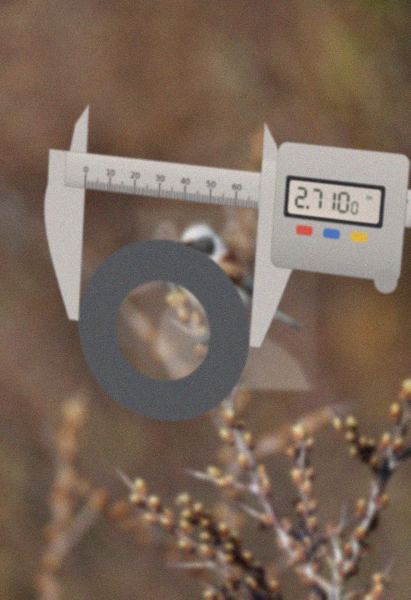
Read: 2.7100,in
